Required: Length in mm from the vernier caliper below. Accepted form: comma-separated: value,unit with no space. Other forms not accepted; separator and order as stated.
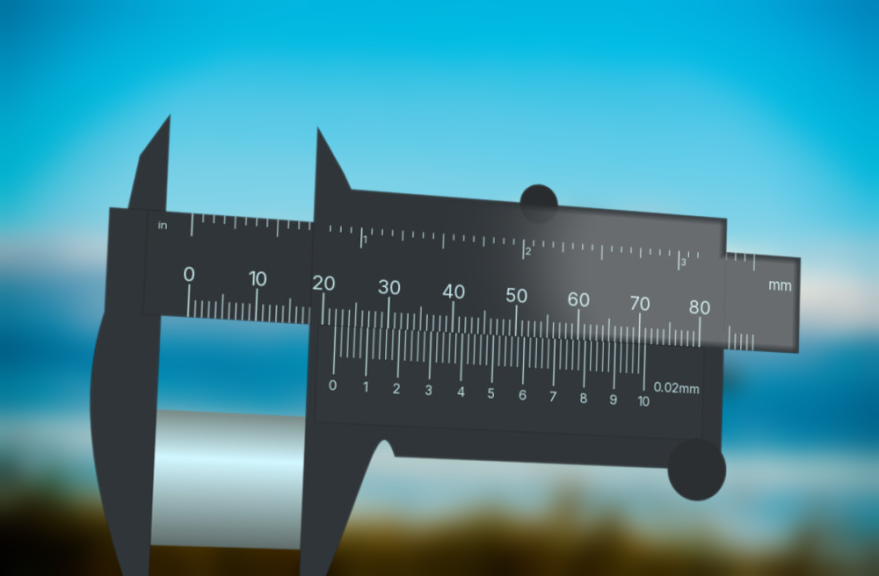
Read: 22.0,mm
